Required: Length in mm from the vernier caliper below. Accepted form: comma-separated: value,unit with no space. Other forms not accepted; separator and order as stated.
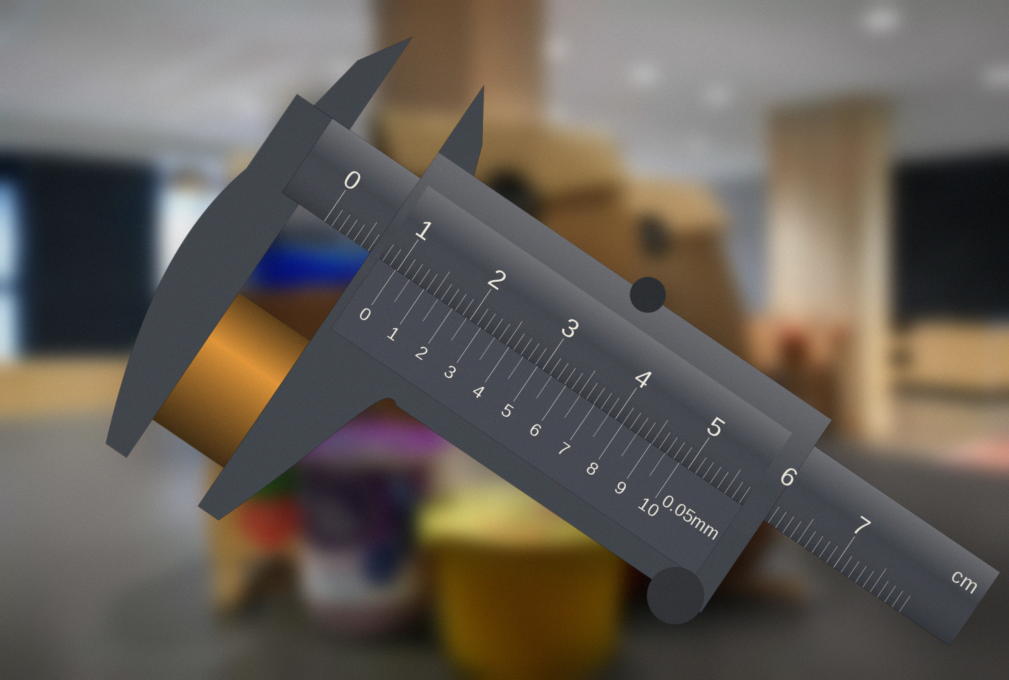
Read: 9.8,mm
